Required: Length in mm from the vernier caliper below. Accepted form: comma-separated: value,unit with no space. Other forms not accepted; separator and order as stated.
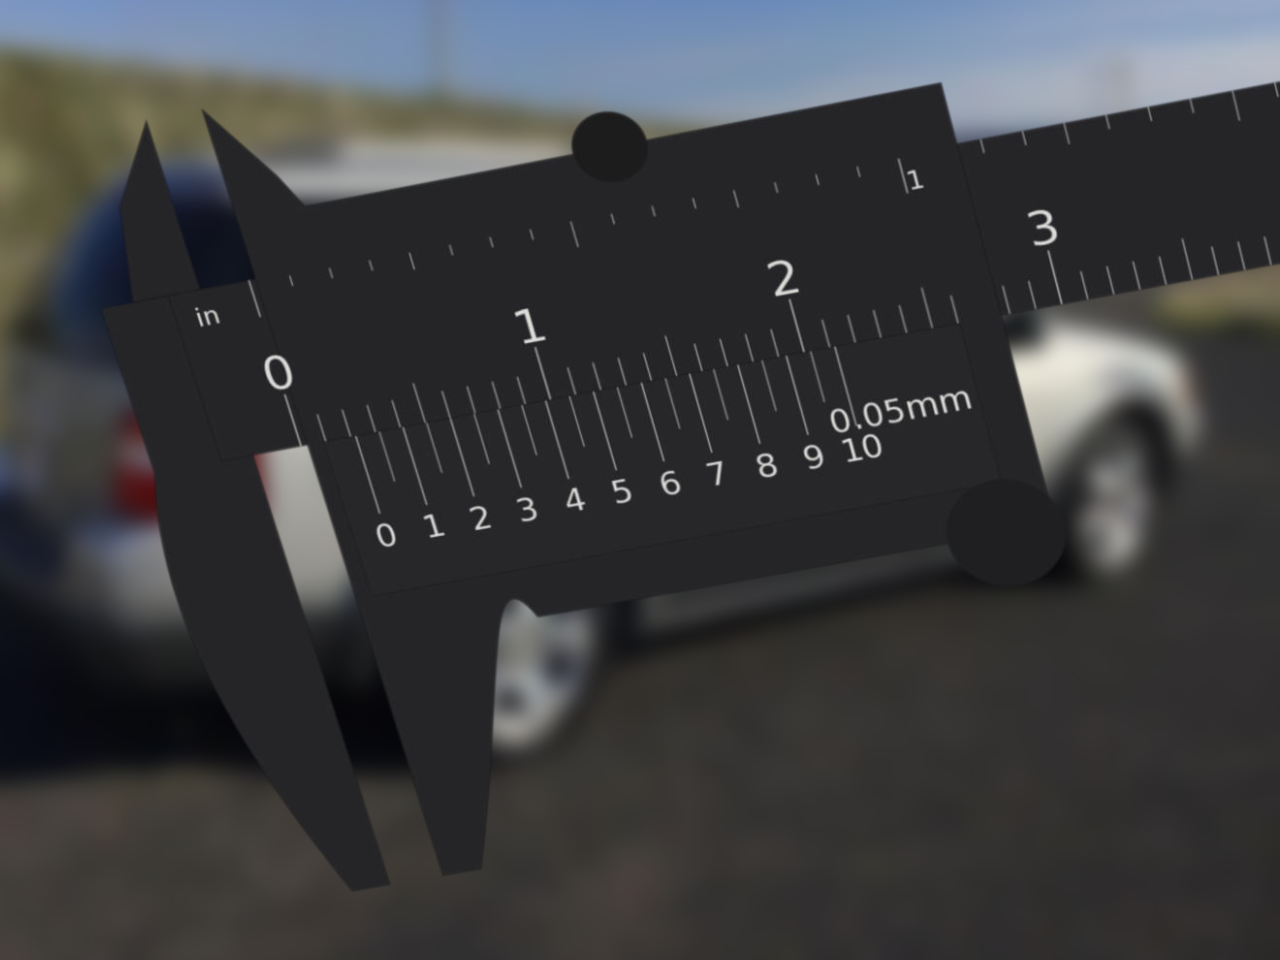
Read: 2.2,mm
